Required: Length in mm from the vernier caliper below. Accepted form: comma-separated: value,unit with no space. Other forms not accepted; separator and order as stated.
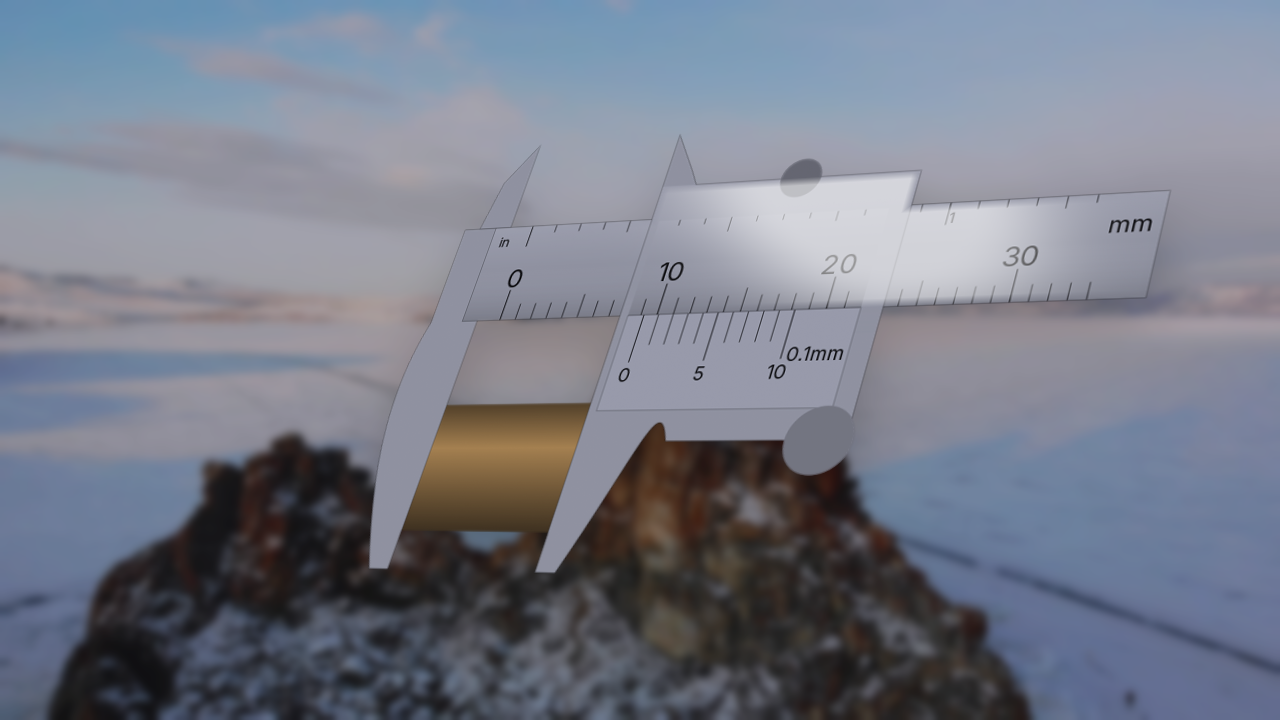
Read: 9.2,mm
